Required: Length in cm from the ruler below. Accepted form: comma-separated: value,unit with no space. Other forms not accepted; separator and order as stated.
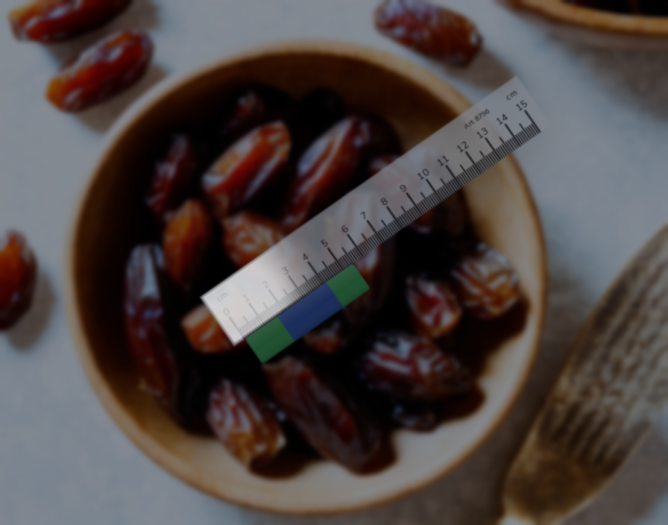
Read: 5.5,cm
